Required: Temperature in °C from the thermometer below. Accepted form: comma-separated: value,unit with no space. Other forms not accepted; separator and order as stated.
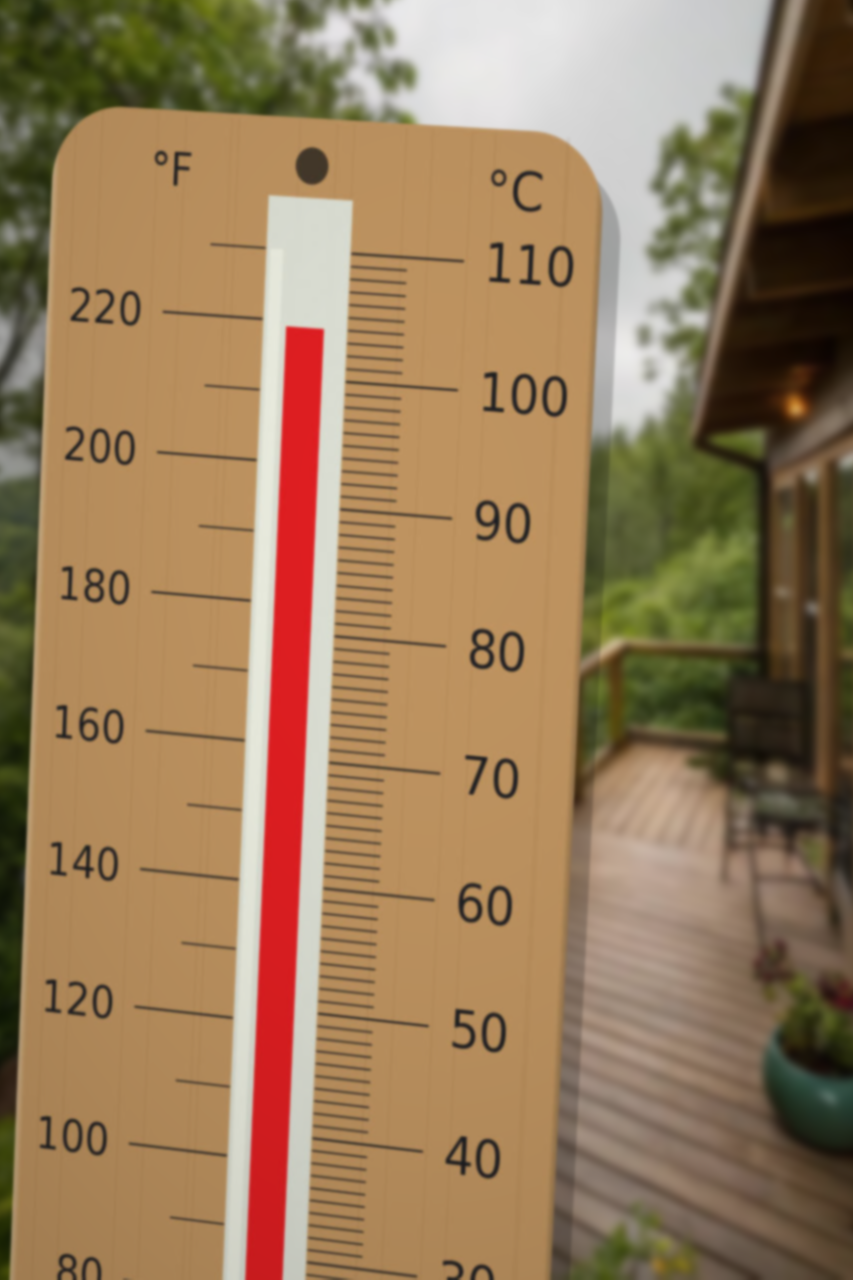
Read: 104,°C
